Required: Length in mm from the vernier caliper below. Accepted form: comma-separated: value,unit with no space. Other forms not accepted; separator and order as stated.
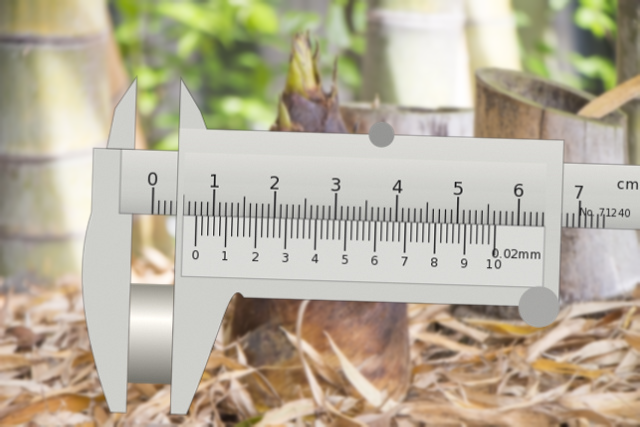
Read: 7.2,mm
